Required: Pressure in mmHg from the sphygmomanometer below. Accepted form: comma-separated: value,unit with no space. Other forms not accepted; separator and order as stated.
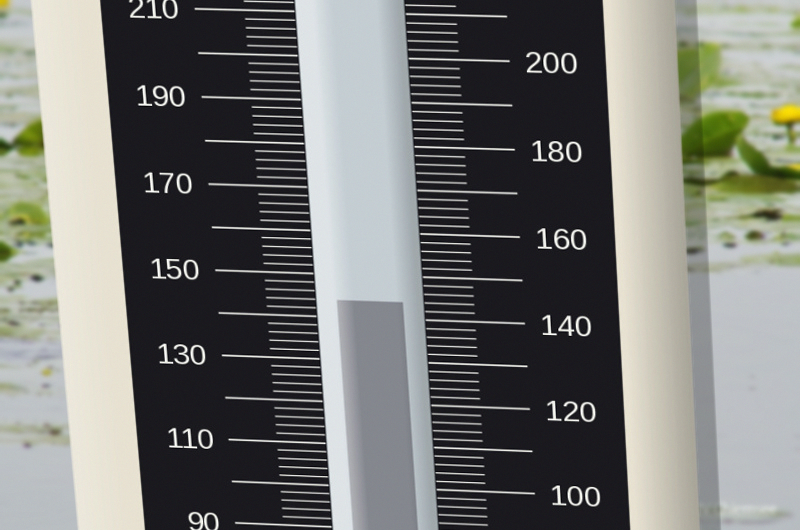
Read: 144,mmHg
